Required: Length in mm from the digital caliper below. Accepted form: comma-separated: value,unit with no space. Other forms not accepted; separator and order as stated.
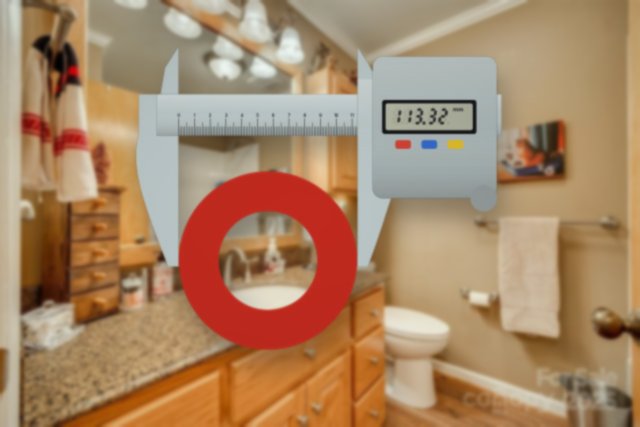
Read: 113.32,mm
